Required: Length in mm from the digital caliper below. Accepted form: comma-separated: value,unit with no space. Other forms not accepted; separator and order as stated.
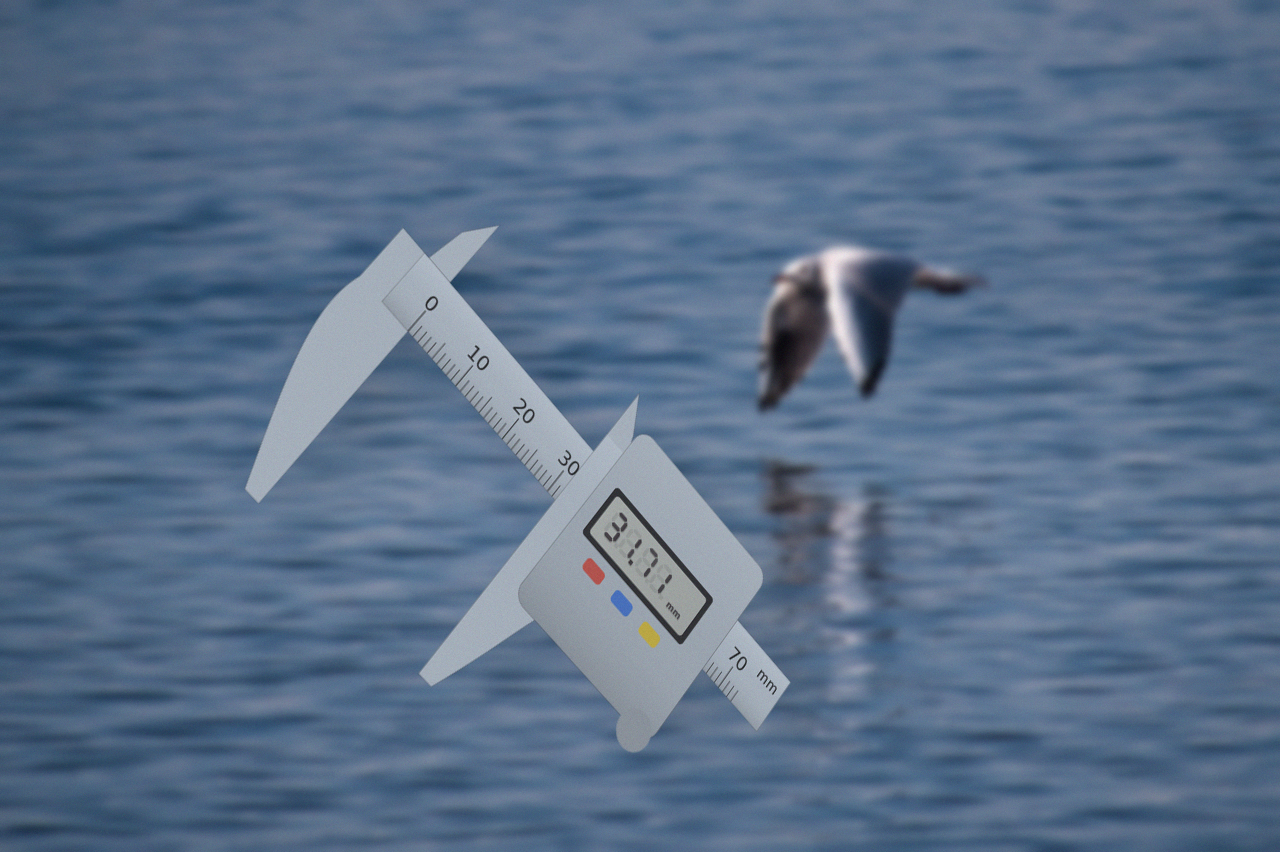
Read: 31.71,mm
